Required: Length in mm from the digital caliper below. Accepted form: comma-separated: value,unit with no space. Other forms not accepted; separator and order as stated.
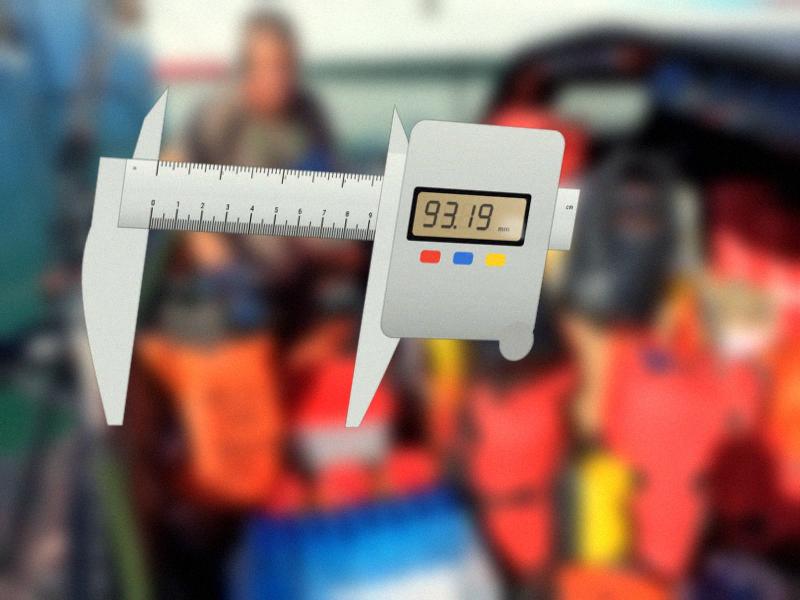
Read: 93.19,mm
